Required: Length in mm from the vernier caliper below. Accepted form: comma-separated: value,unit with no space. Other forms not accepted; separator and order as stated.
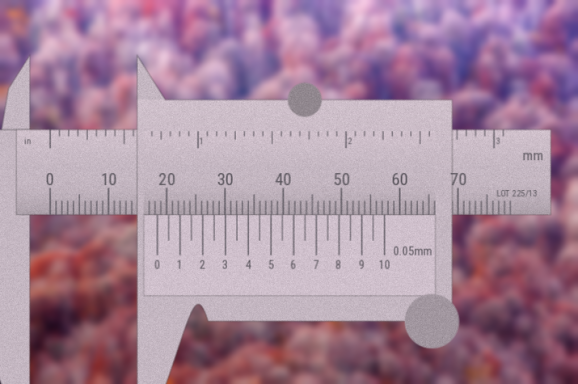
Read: 18.4,mm
